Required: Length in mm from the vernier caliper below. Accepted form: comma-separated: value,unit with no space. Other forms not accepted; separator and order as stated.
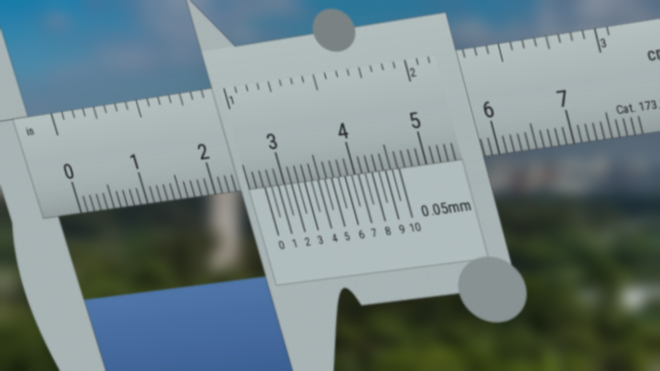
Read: 27.2,mm
